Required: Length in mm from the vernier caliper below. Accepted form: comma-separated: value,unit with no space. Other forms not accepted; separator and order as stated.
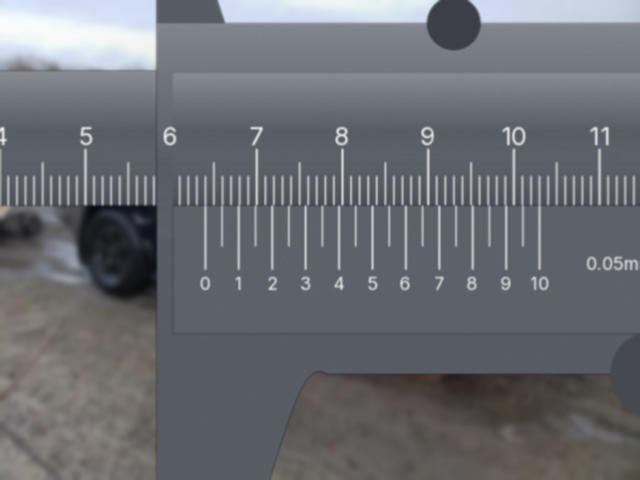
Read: 64.0,mm
